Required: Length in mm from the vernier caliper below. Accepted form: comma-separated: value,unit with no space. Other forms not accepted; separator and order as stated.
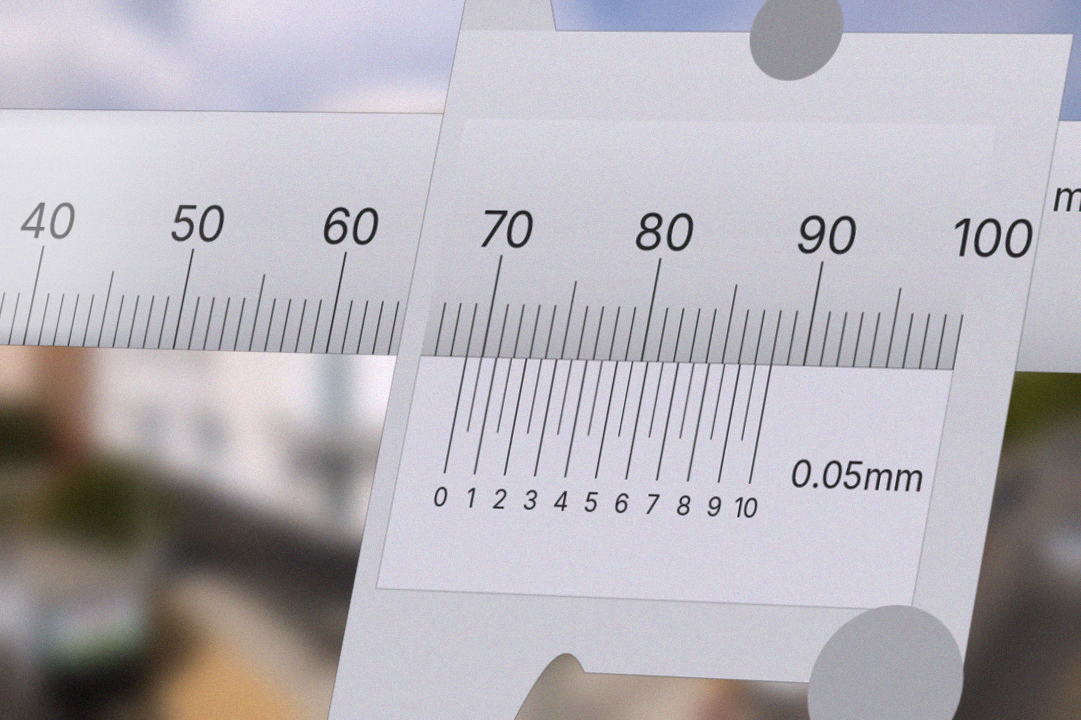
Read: 69.0,mm
